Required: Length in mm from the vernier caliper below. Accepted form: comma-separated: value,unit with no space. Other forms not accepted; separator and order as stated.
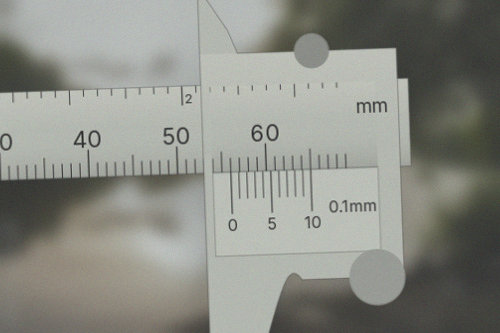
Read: 56.0,mm
